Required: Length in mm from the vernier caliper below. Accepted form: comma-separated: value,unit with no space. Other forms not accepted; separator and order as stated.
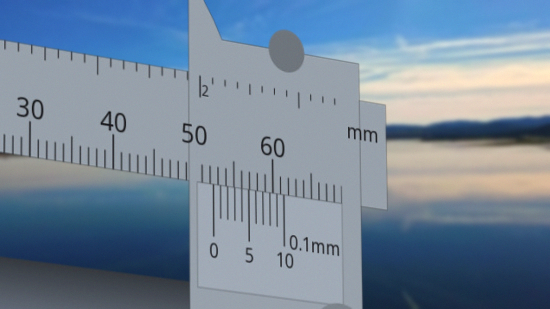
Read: 52.4,mm
